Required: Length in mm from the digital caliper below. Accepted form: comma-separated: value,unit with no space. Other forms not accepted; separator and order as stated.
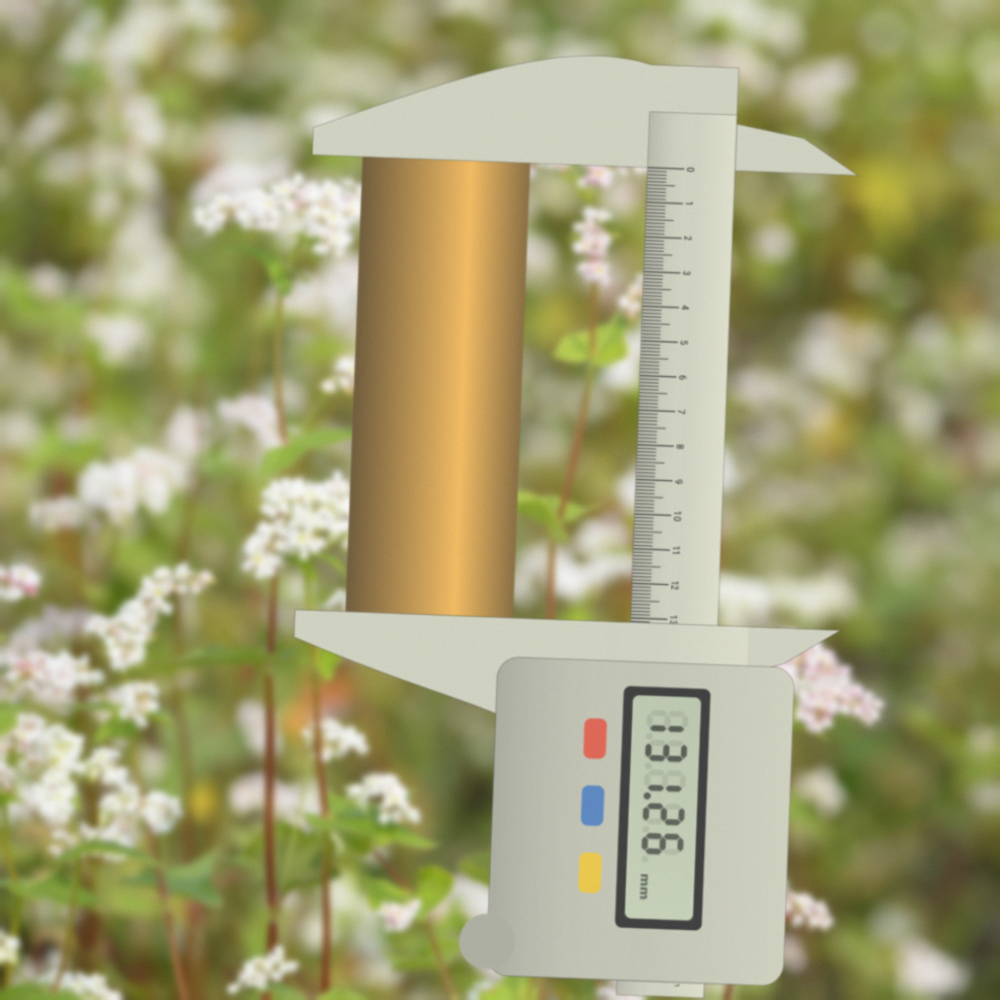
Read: 131.26,mm
